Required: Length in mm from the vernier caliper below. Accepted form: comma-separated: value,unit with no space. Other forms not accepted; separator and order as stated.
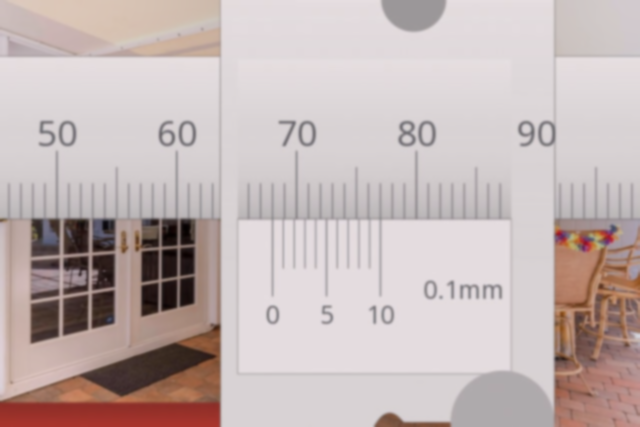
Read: 68.0,mm
